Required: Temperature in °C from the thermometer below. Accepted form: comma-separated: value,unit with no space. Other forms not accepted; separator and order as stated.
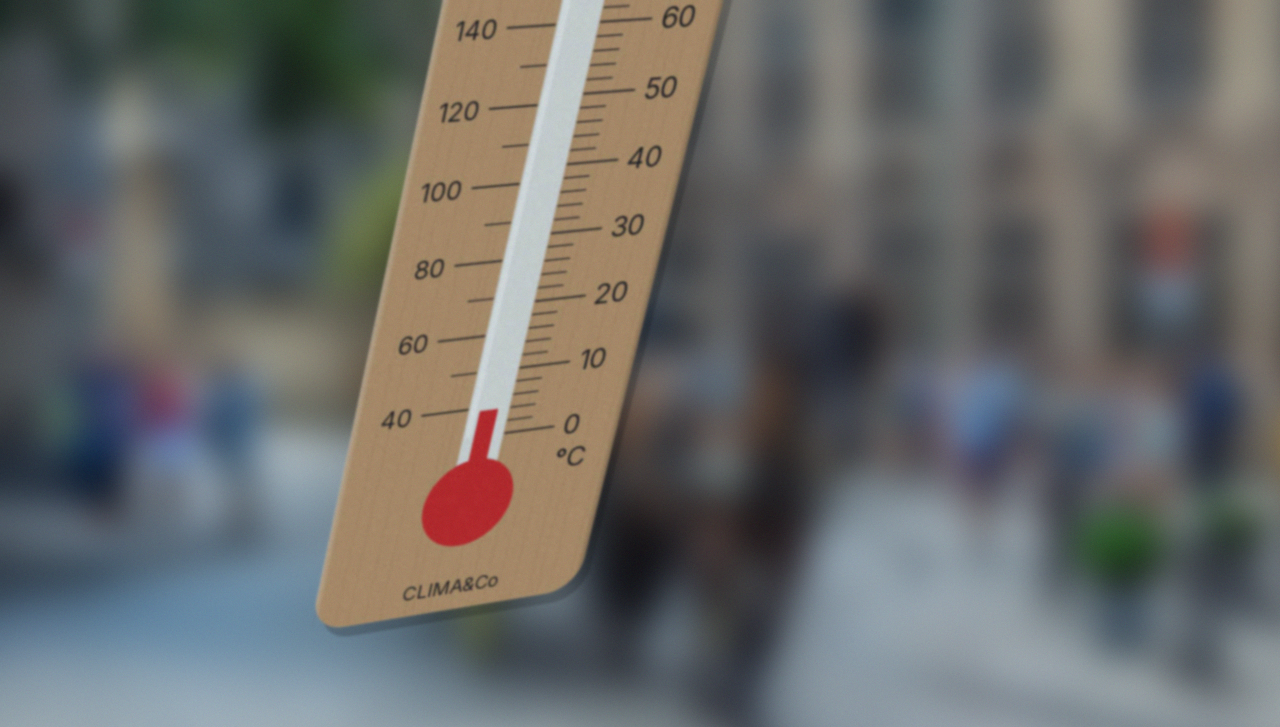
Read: 4,°C
